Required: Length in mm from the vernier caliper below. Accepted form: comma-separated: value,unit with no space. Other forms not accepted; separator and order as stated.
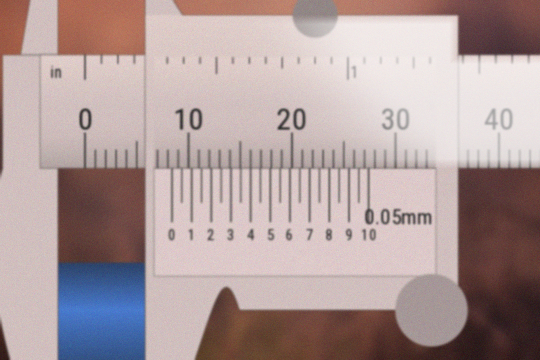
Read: 8.4,mm
